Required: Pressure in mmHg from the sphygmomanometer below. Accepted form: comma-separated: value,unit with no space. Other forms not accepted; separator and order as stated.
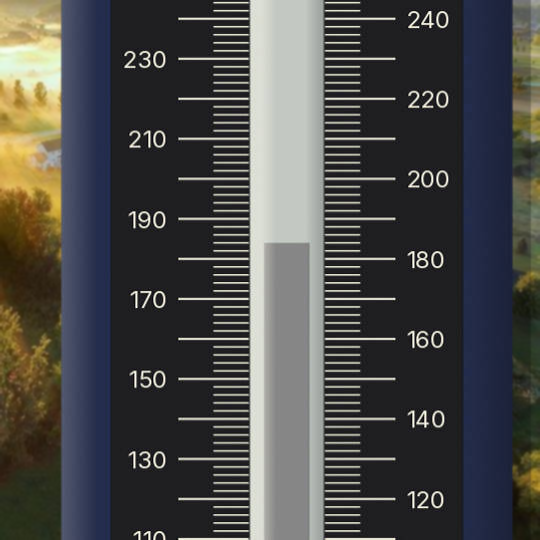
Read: 184,mmHg
